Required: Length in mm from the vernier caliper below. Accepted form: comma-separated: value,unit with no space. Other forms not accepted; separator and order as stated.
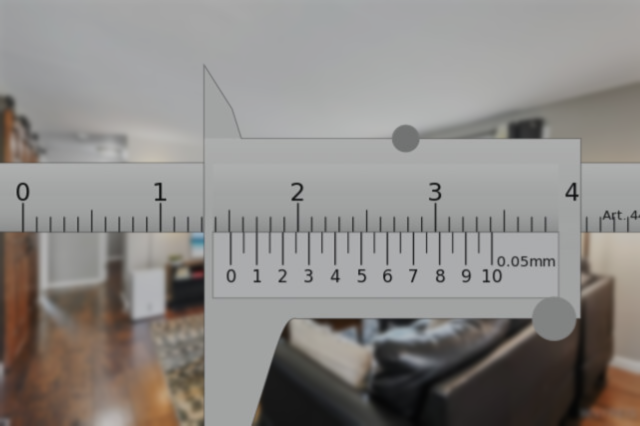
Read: 15.1,mm
